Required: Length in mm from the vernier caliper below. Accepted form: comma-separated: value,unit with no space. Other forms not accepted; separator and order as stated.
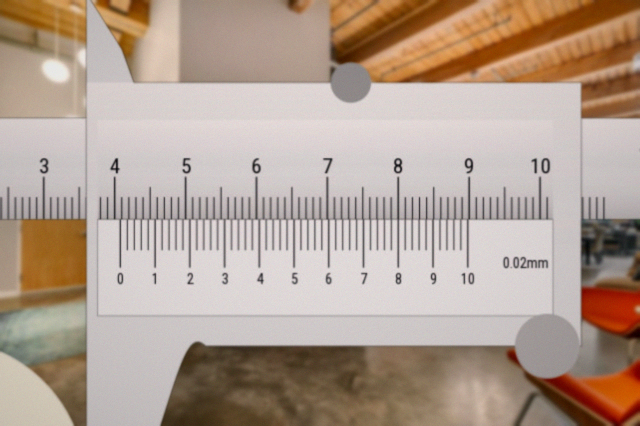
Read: 40.8,mm
